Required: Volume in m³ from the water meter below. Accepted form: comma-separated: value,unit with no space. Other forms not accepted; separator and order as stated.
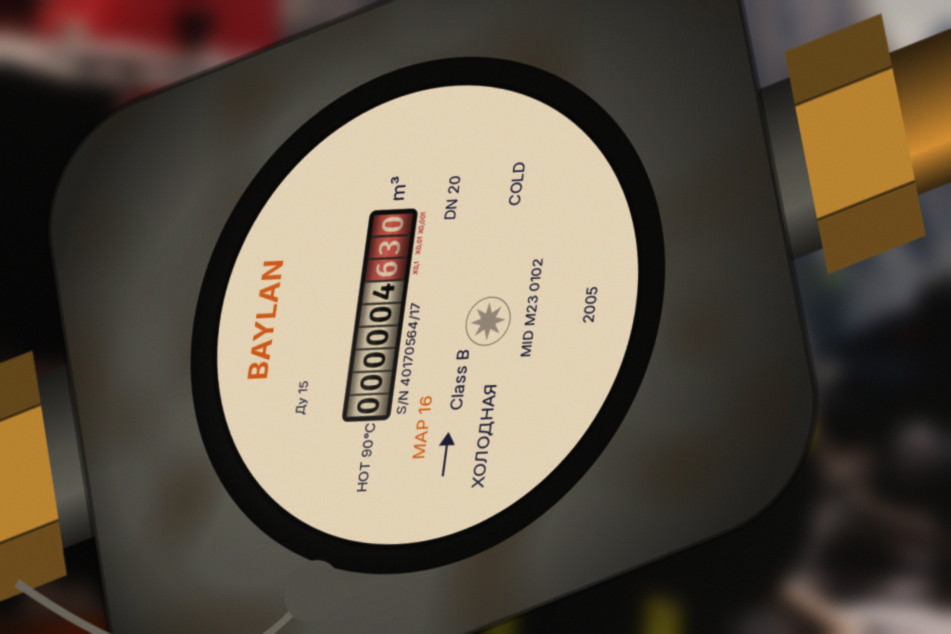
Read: 4.630,m³
